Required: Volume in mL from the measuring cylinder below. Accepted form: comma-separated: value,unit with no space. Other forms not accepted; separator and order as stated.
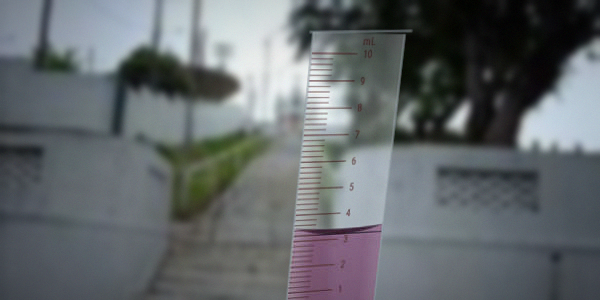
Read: 3.2,mL
